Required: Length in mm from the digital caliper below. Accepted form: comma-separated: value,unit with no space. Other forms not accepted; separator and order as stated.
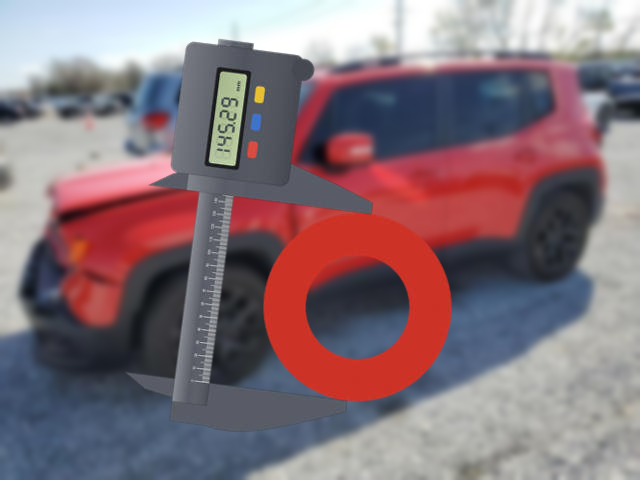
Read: 145.29,mm
